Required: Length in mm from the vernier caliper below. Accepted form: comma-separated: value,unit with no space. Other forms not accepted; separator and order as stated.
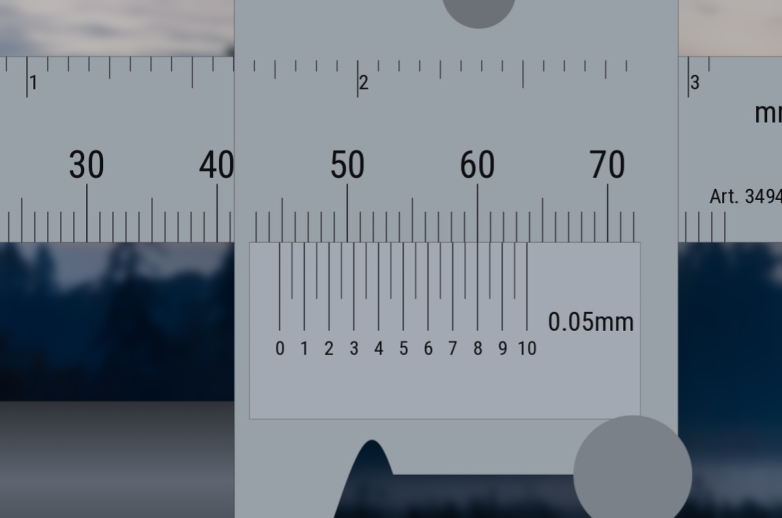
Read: 44.8,mm
